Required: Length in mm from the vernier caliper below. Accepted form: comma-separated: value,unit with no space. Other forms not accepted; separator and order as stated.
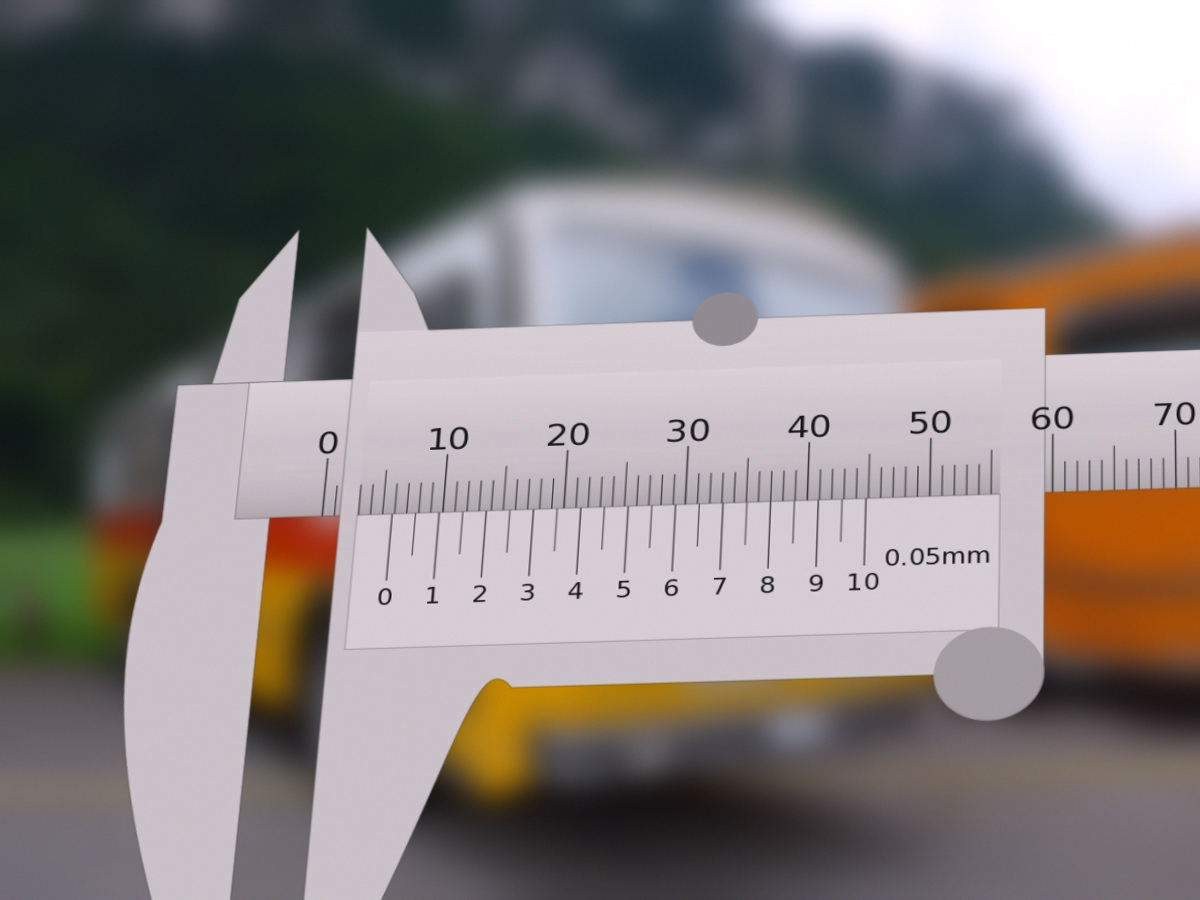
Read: 5.8,mm
